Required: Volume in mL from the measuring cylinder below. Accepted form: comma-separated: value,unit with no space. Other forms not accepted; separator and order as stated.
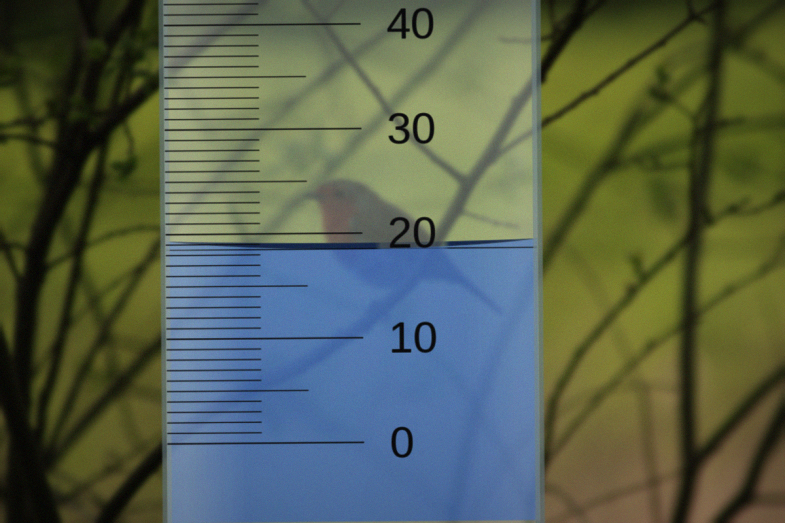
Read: 18.5,mL
